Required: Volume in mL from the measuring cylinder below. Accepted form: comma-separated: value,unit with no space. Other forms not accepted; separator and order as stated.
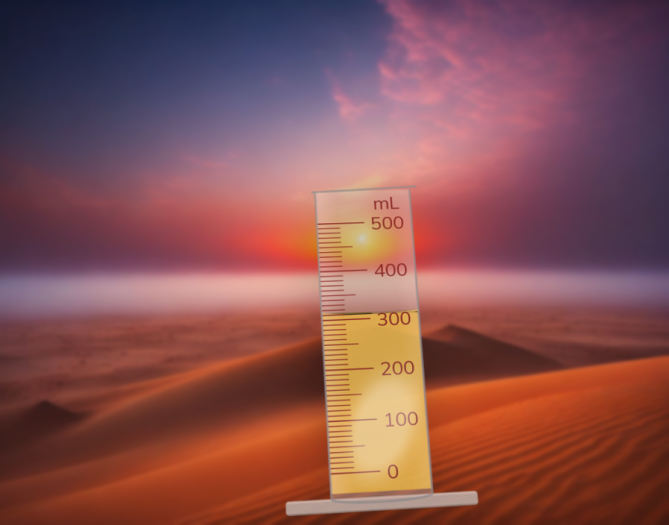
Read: 310,mL
